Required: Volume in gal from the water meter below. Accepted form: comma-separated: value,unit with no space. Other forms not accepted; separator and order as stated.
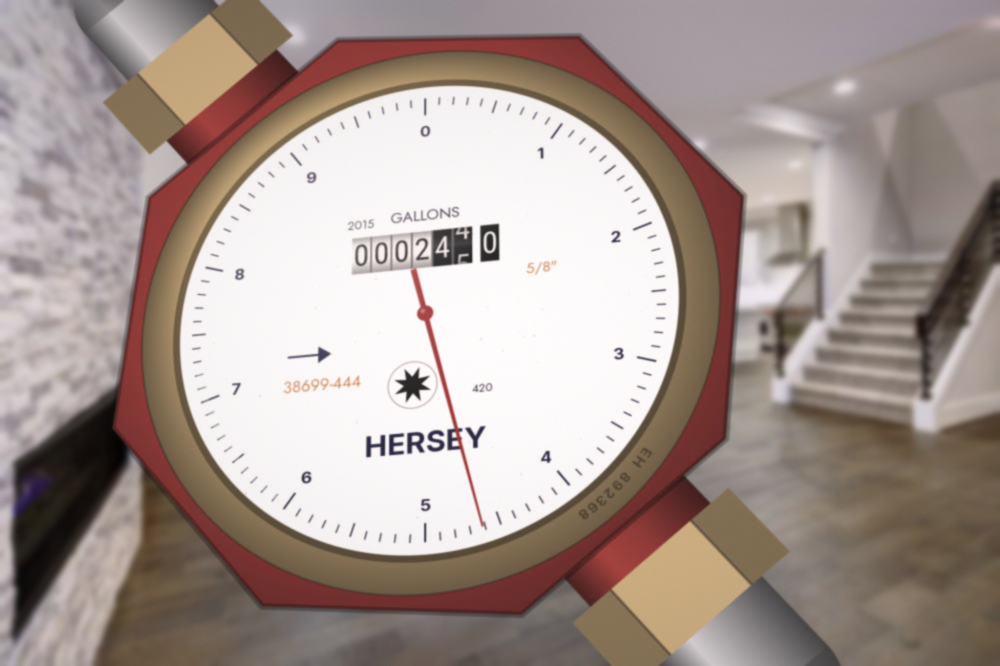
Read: 2444.6,gal
